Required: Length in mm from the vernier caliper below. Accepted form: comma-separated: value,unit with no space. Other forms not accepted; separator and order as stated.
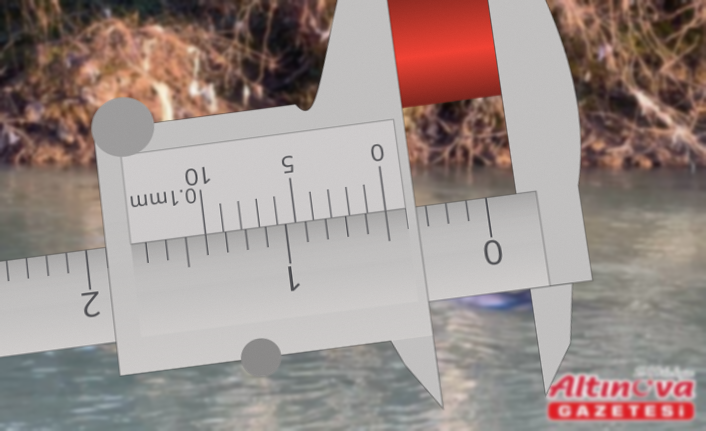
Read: 5.0,mm
